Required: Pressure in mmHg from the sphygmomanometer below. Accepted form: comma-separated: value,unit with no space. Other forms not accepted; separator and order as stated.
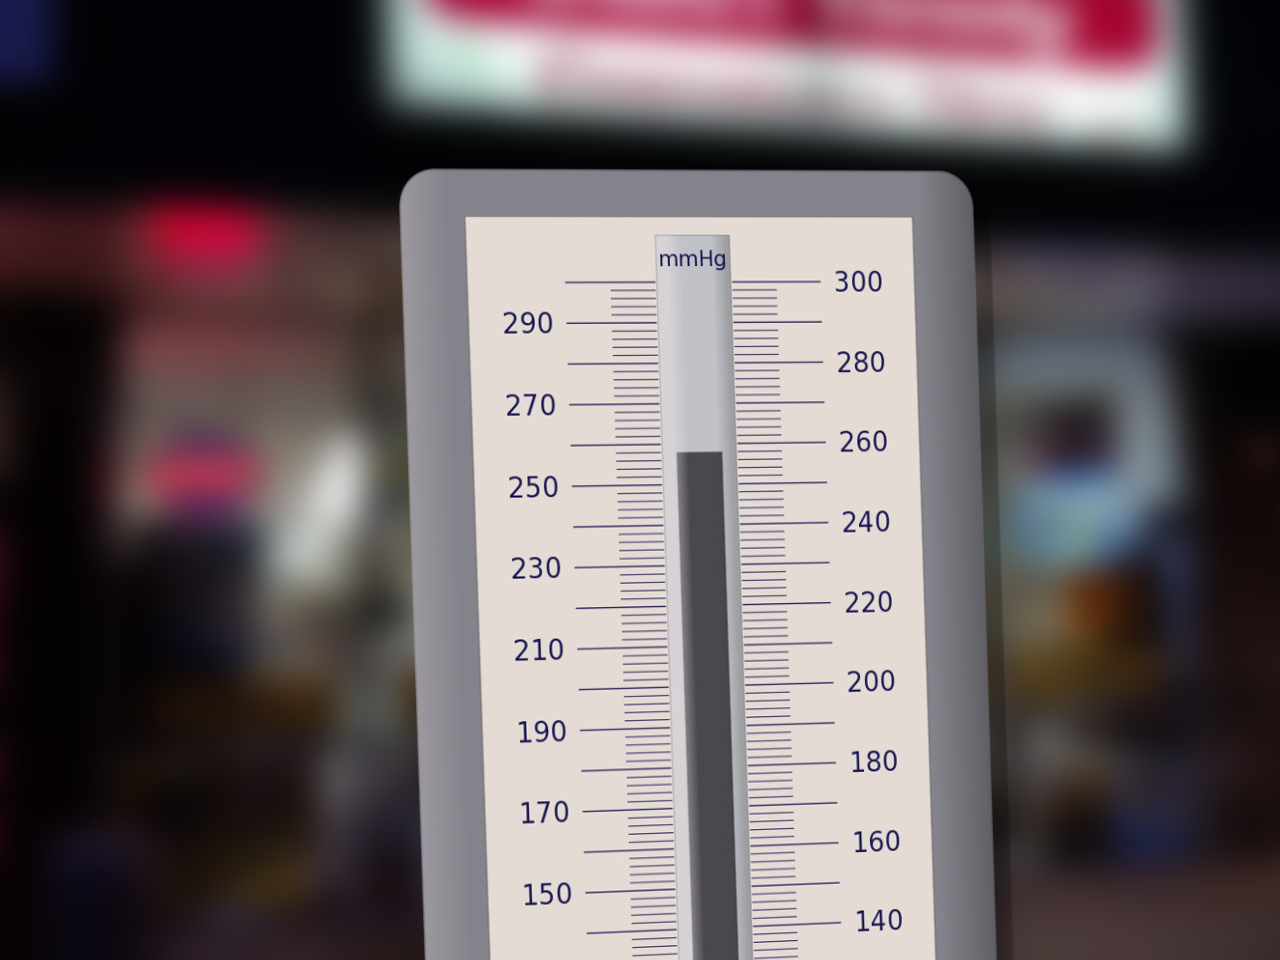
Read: 258,mmHg
